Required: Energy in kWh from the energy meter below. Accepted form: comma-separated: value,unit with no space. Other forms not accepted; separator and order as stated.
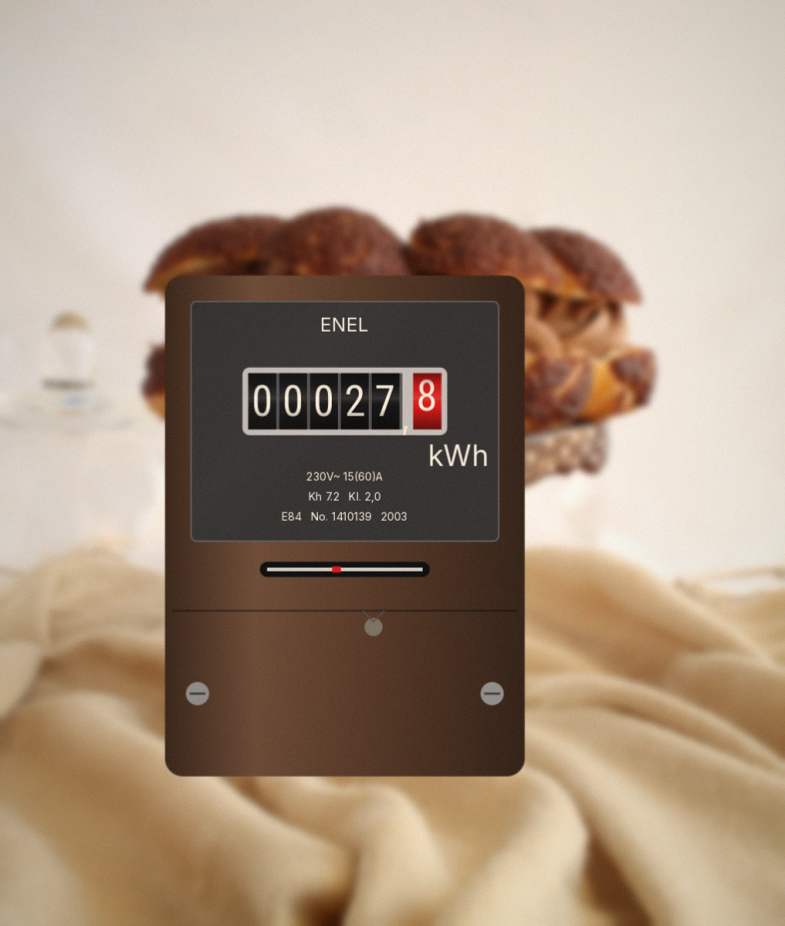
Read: 27.8,kWh
